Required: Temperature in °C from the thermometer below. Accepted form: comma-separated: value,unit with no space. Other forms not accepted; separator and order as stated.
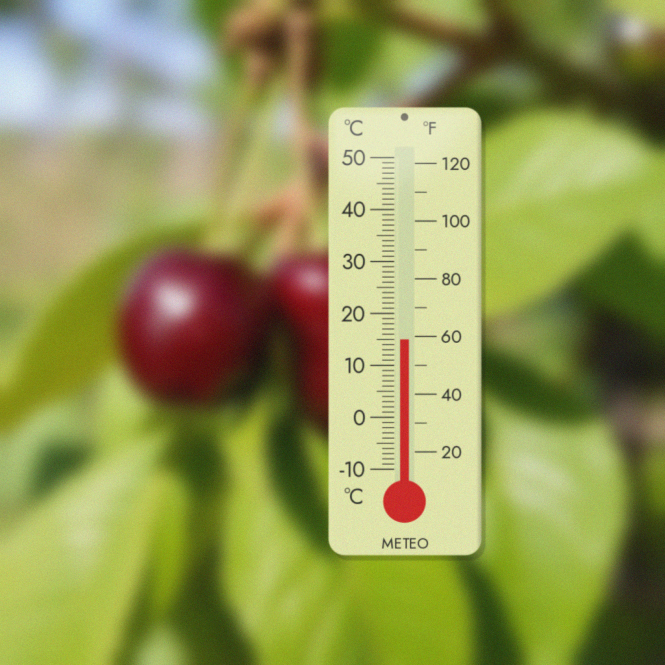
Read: 15,°C
